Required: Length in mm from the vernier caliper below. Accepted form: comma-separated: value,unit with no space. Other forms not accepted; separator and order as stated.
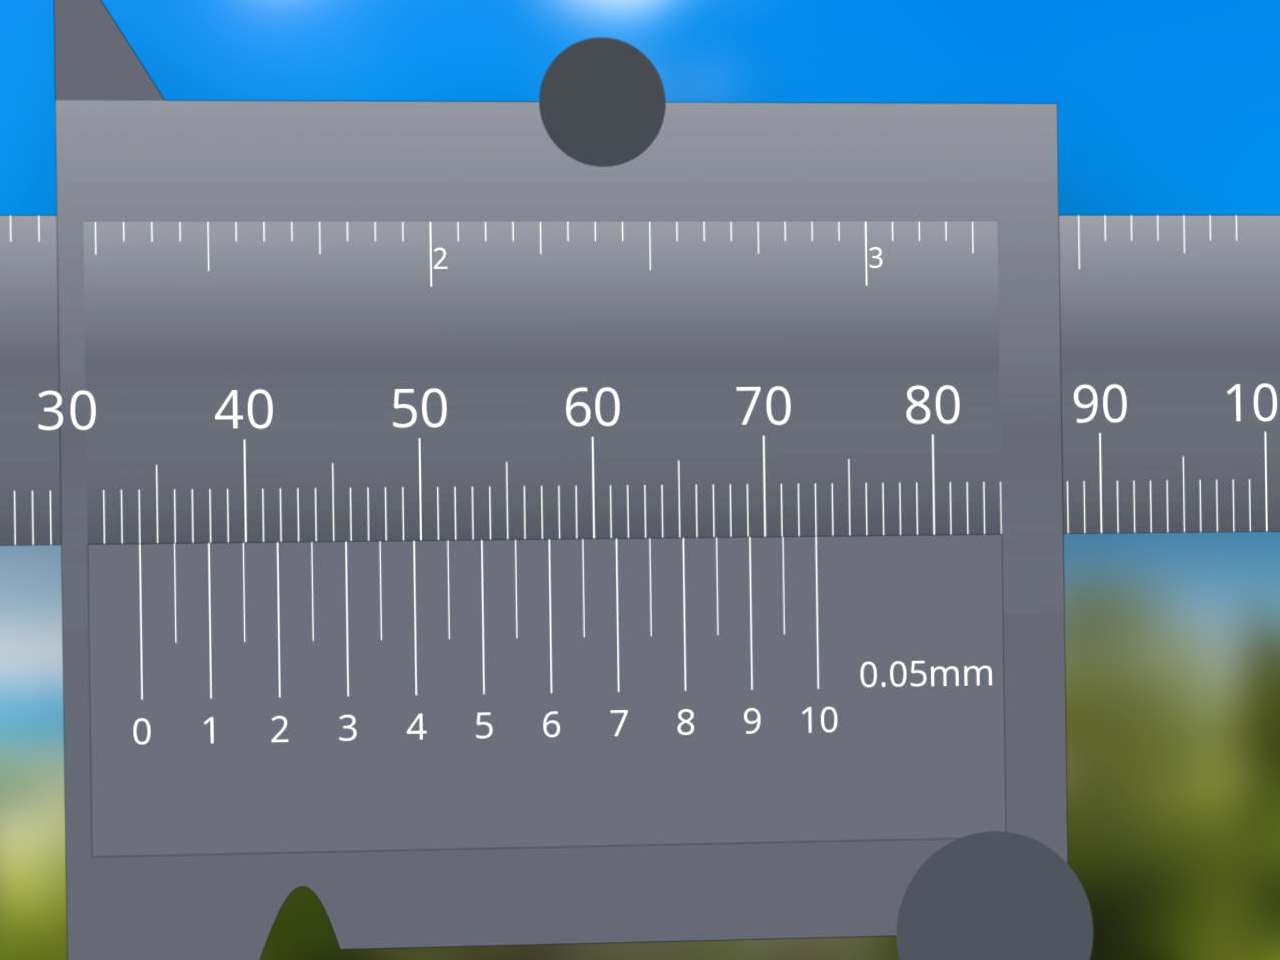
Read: 34.0,mm
